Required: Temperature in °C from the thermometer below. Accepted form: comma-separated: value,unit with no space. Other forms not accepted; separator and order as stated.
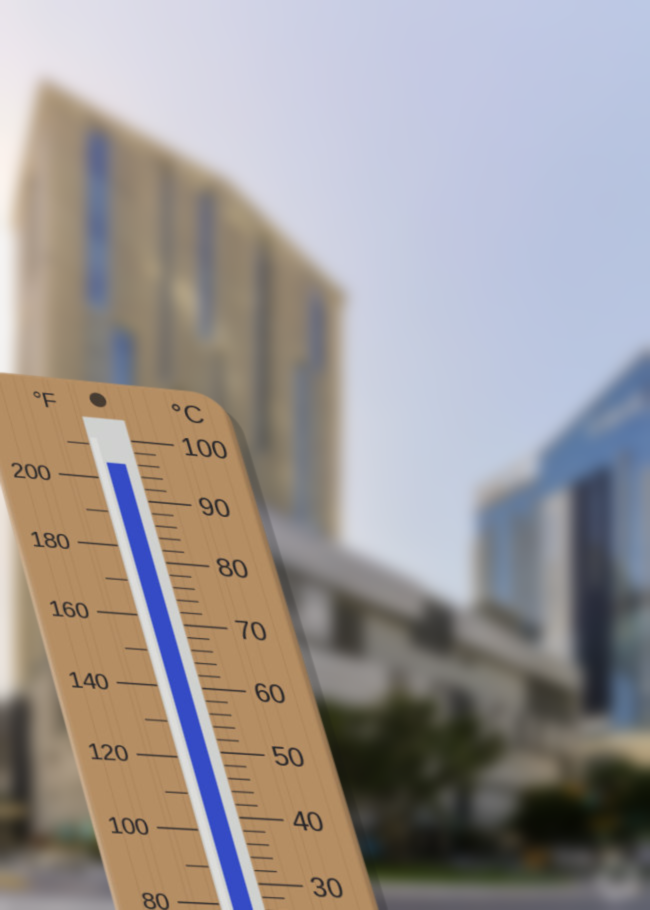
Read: 96,°C
